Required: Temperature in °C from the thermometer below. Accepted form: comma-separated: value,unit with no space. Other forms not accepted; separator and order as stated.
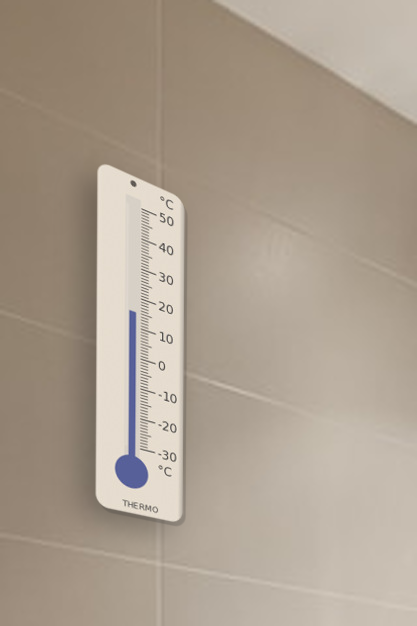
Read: 15,°C
